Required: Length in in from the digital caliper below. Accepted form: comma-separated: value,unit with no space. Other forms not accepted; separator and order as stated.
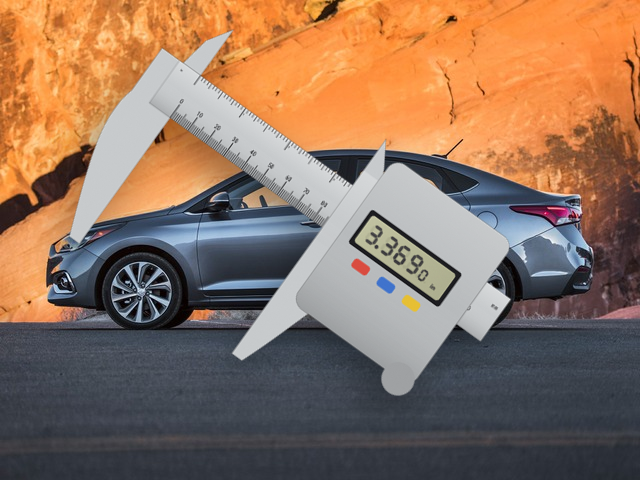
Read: 3.3690,in
